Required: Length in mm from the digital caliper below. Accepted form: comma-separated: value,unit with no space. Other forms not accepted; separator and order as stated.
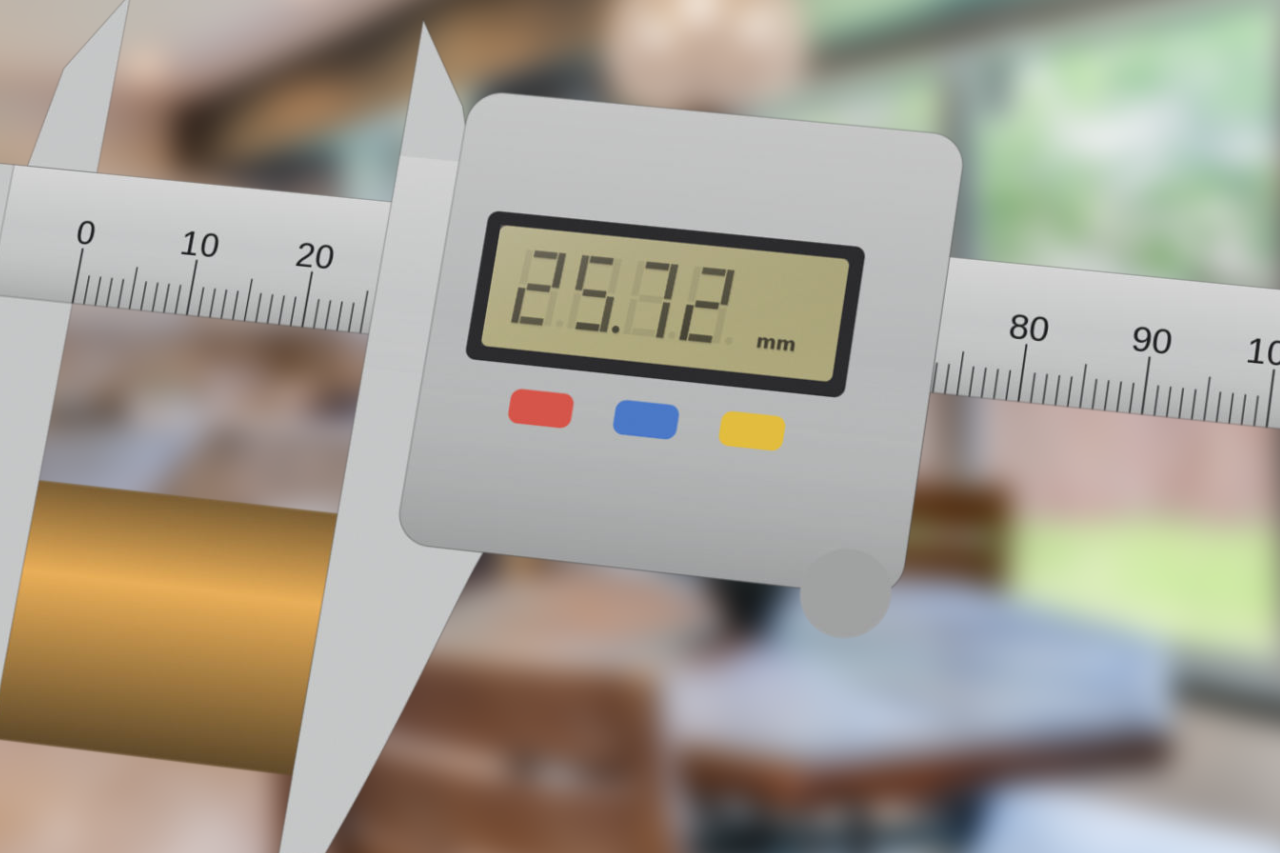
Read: 25.72,mm
